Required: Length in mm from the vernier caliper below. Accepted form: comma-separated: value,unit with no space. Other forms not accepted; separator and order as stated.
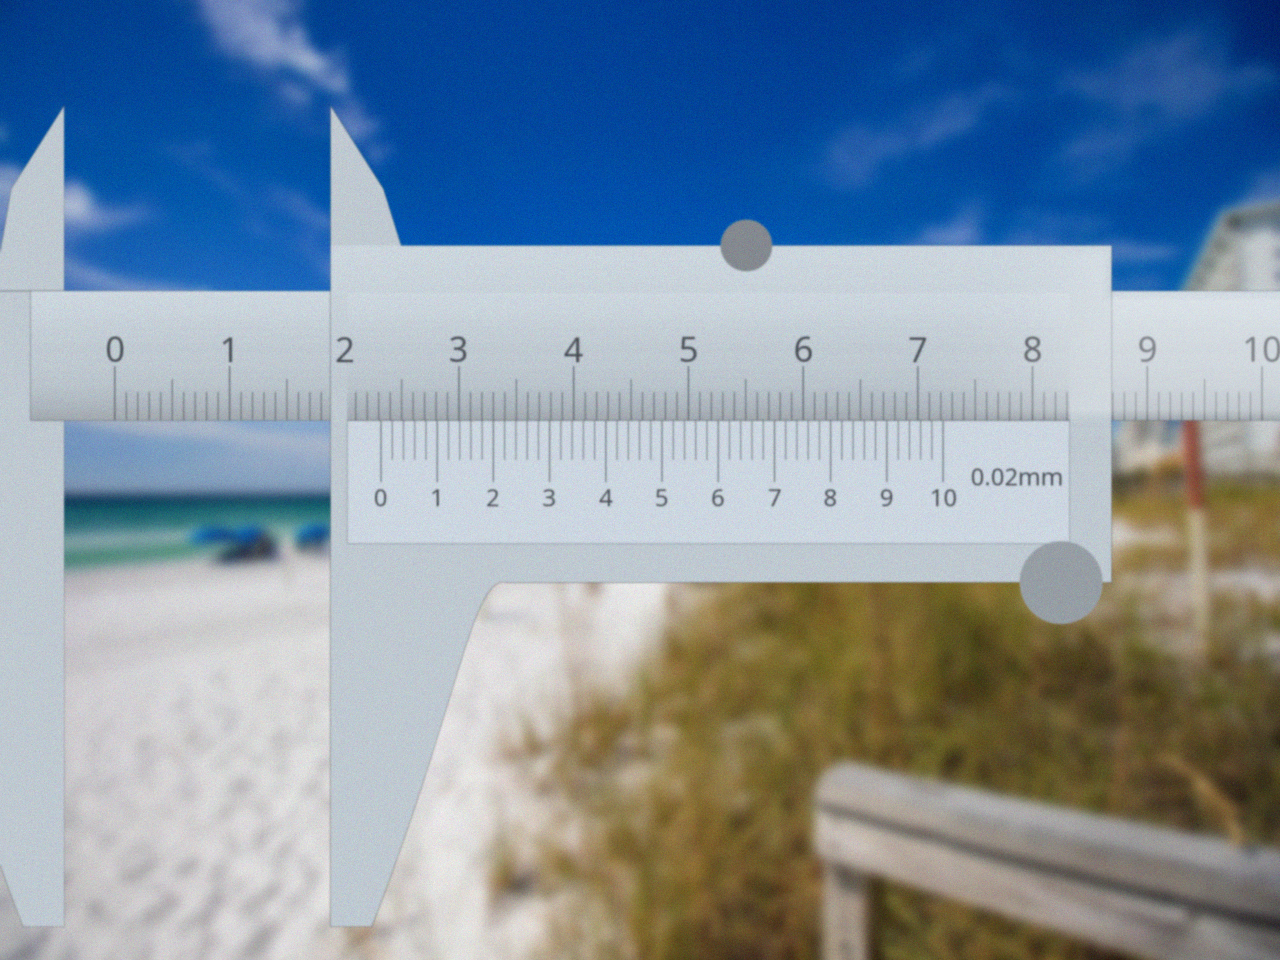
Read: 23.2,mm
